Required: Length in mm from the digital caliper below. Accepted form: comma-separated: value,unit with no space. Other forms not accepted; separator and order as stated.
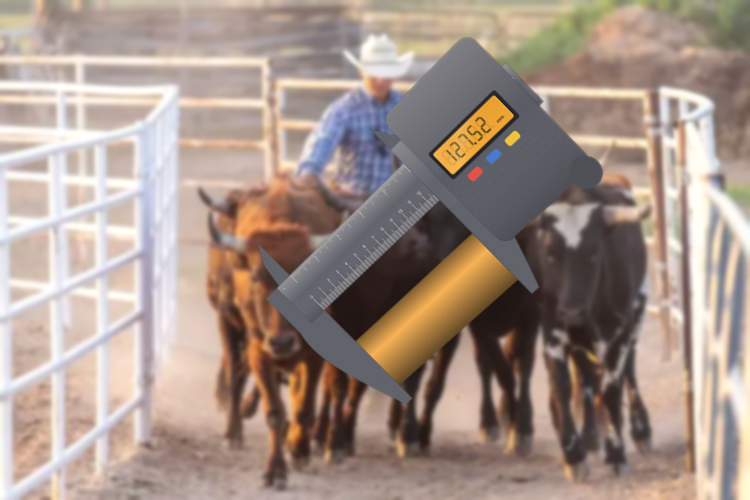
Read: 127.52,mm
